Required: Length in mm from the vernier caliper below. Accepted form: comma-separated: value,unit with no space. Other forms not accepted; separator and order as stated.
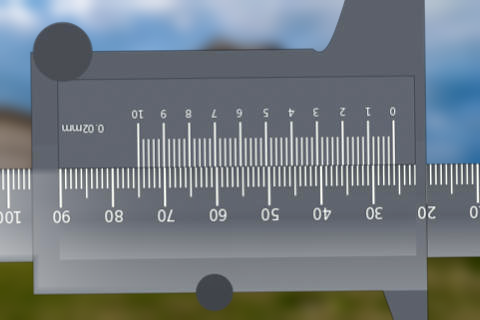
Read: 26.0,mm
